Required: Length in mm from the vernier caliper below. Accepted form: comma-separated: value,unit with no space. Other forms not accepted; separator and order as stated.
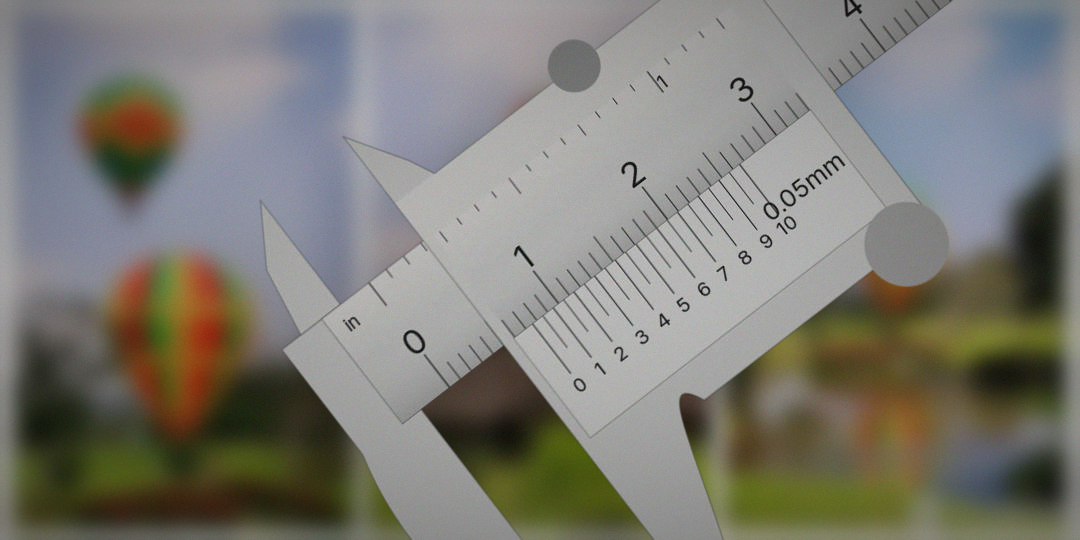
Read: 7.6,mm
